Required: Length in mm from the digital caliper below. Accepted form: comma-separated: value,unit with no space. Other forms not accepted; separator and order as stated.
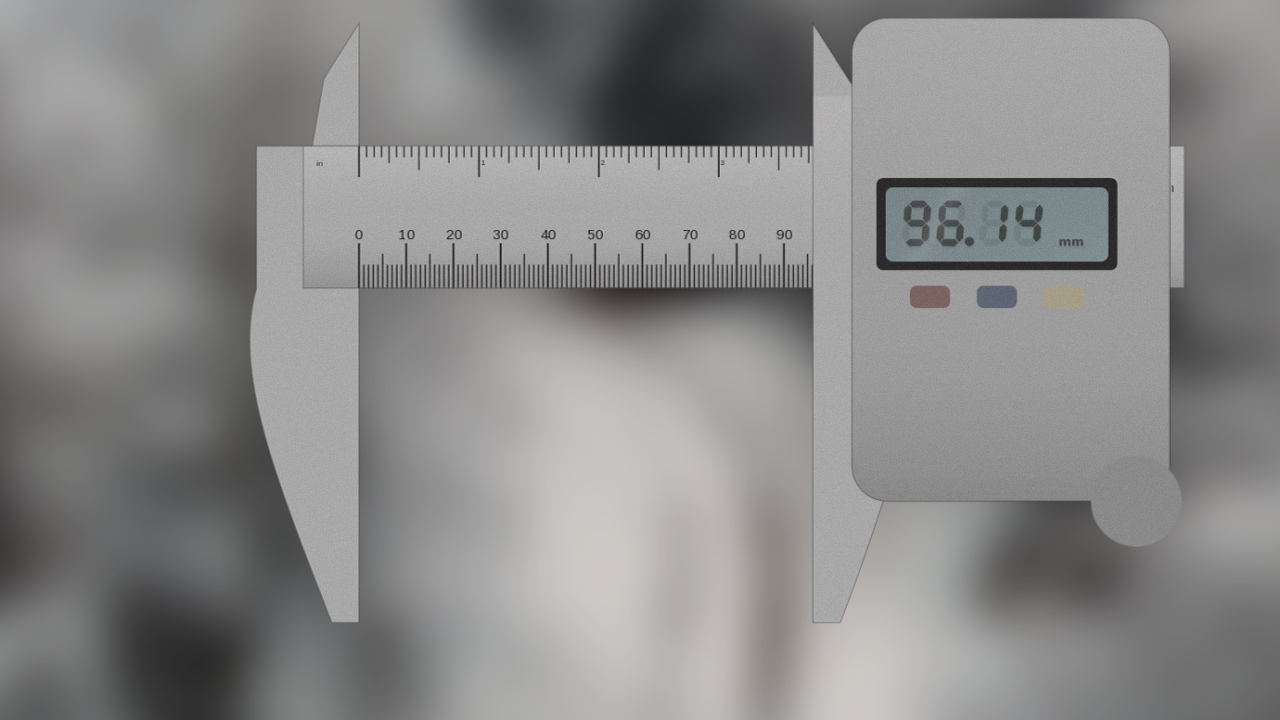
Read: 96.14,mm
